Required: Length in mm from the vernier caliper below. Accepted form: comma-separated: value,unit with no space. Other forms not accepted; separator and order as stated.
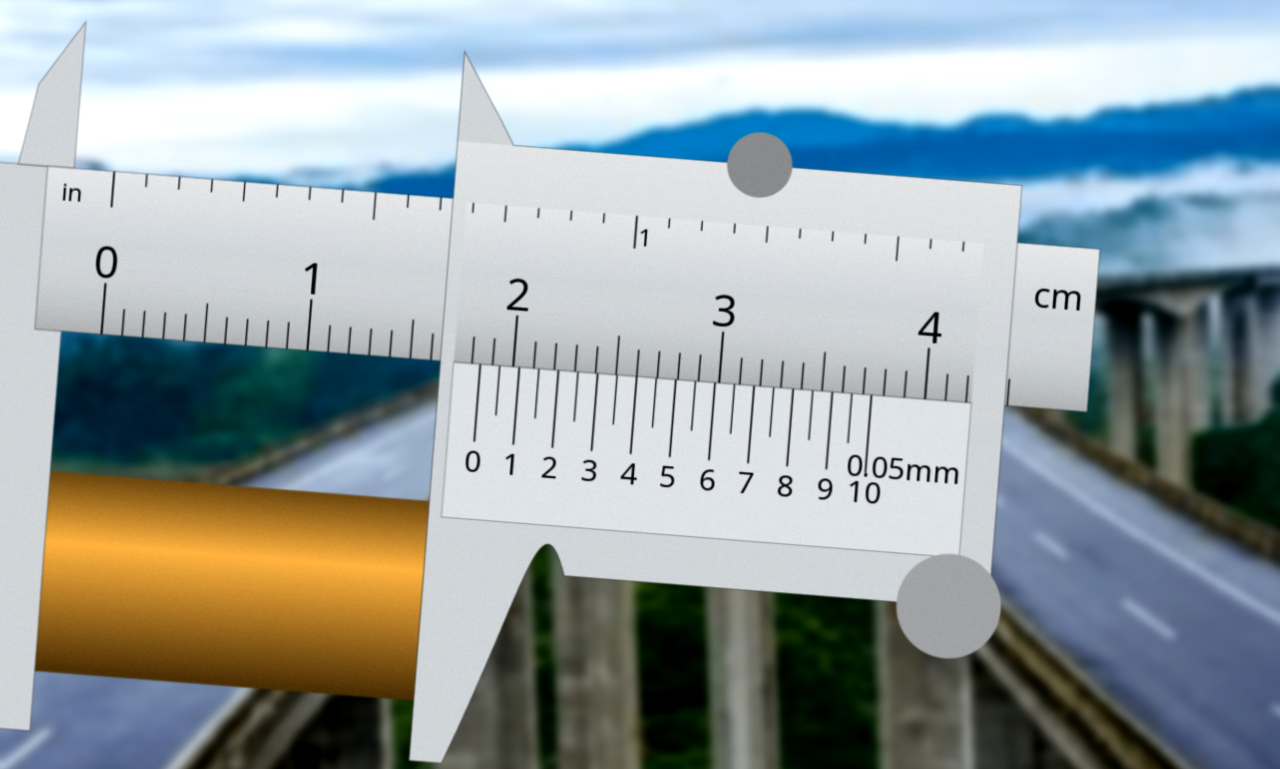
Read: 18.4,mm
